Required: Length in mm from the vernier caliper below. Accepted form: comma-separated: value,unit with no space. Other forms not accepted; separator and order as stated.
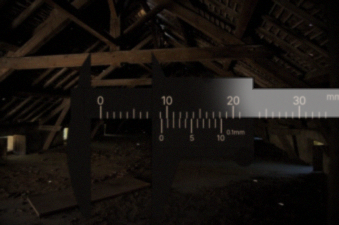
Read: 9.2,mm
